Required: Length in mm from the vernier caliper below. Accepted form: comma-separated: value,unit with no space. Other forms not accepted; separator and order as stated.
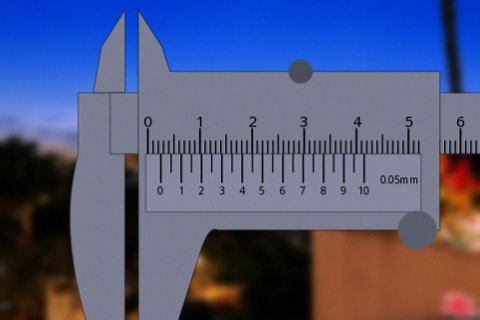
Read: 2.5,mm
